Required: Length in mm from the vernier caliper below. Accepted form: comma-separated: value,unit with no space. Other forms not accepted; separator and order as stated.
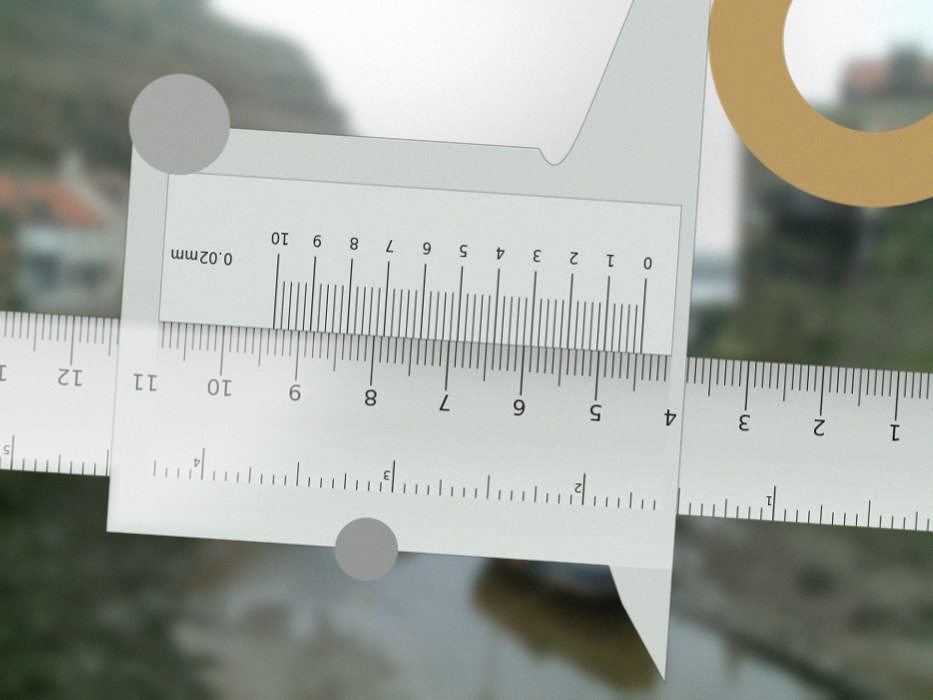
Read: 44.4,mm
